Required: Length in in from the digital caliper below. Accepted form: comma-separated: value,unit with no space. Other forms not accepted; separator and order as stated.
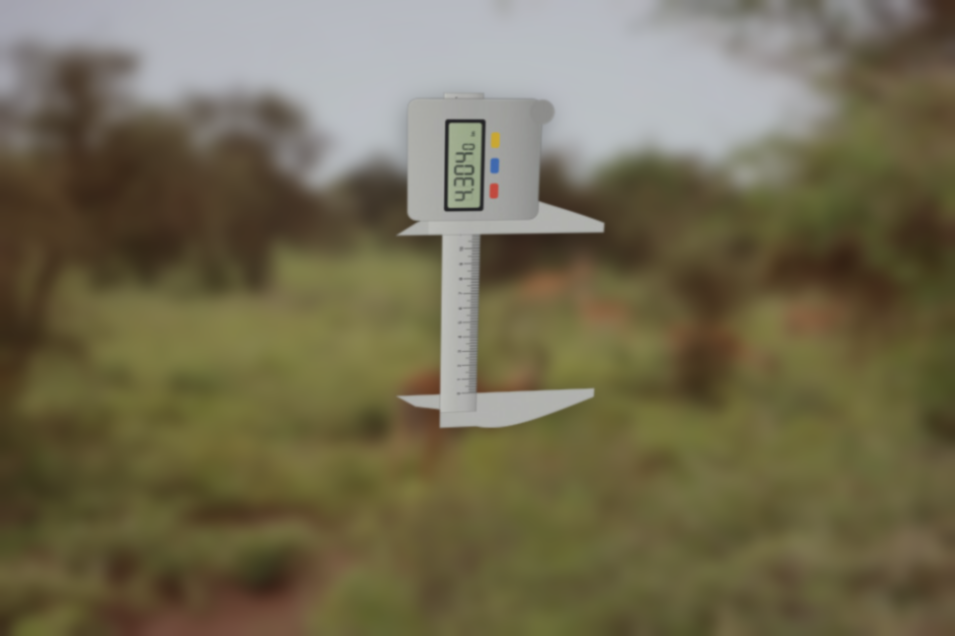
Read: 4.3040,in
